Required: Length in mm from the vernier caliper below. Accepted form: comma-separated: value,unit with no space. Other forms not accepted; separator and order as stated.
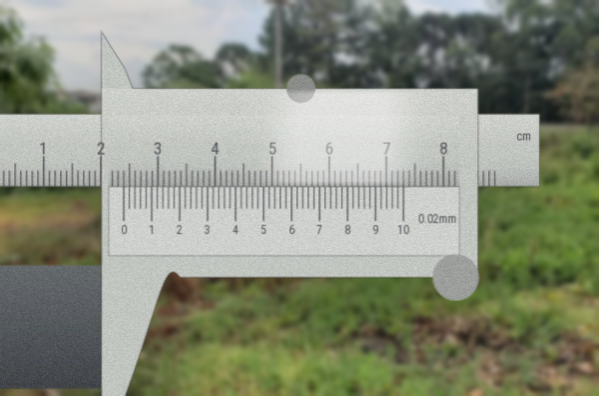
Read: 24.0,mm
